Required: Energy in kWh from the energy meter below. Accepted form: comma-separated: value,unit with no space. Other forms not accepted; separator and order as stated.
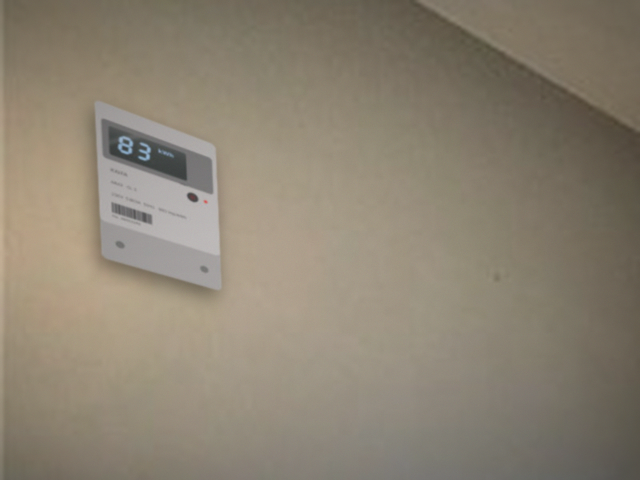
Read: 83,kWh
